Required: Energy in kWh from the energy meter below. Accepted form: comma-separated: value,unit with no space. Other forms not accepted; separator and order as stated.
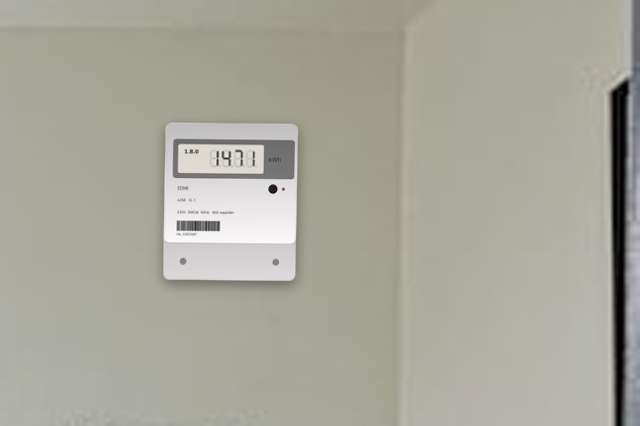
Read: 1471,kWh
